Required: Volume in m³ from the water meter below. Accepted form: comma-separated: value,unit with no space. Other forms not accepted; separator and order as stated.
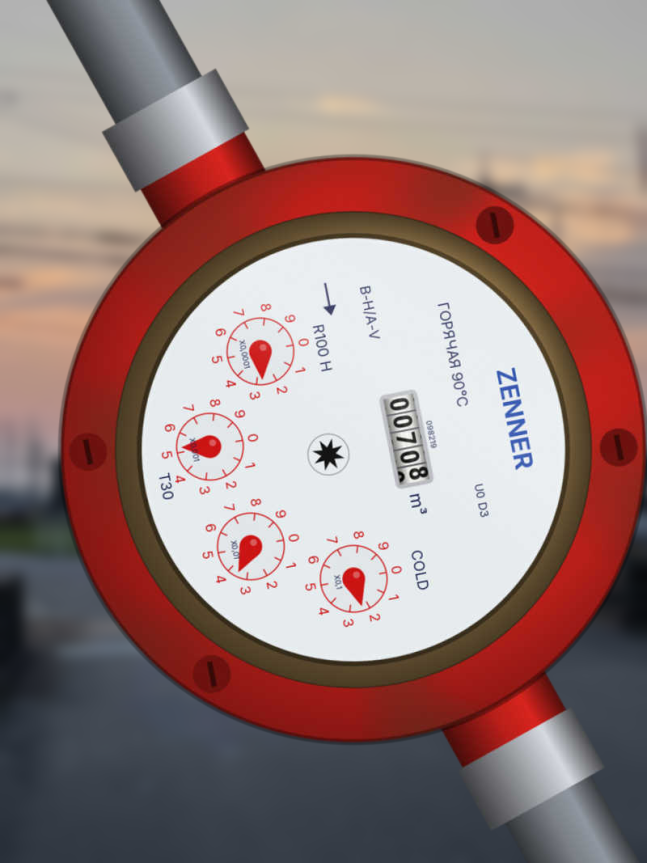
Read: 708.2352,m³
